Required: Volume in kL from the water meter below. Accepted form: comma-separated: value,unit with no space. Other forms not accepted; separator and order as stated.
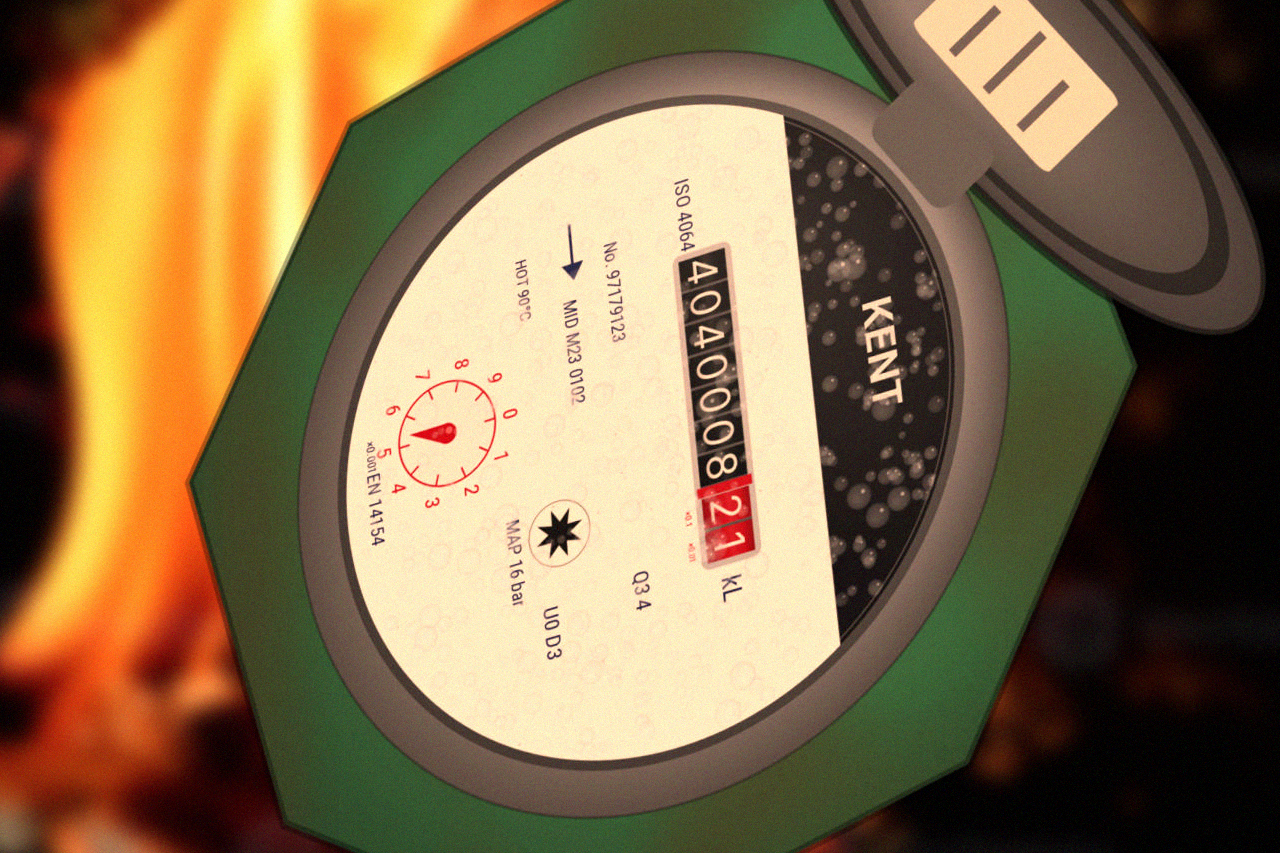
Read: 4040008.215,kL
